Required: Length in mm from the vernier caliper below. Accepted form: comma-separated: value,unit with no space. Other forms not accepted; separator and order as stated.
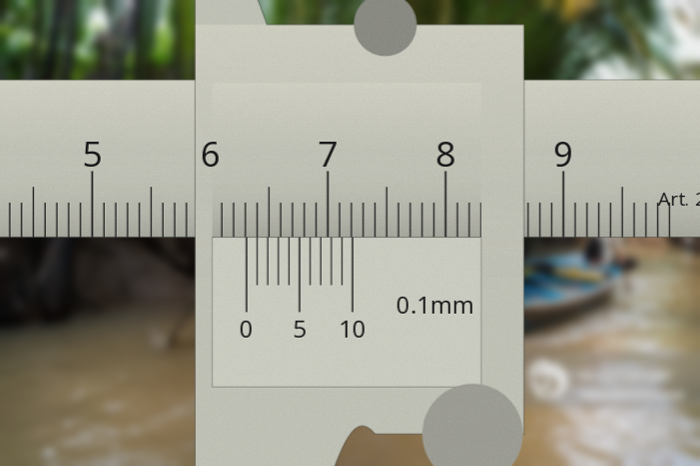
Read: 63.1,mm
